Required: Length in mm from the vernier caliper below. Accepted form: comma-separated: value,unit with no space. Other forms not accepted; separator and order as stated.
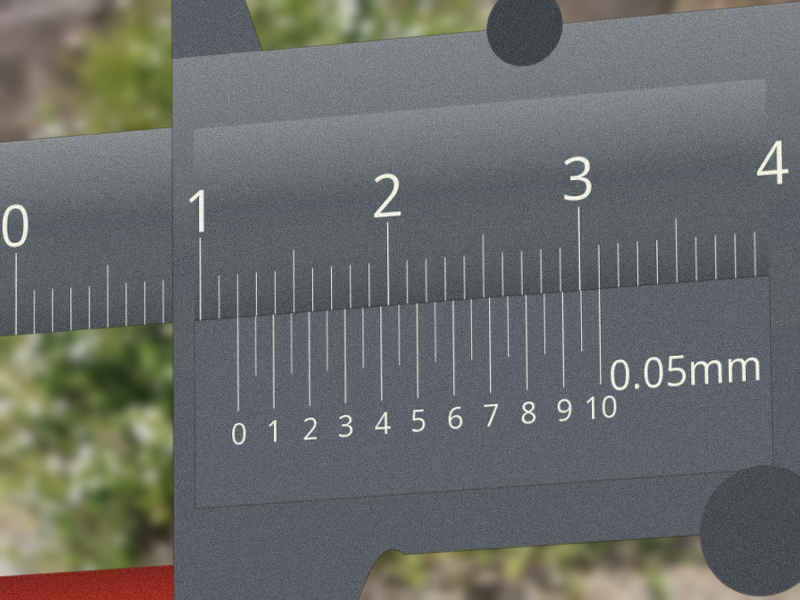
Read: 12.0,mm
